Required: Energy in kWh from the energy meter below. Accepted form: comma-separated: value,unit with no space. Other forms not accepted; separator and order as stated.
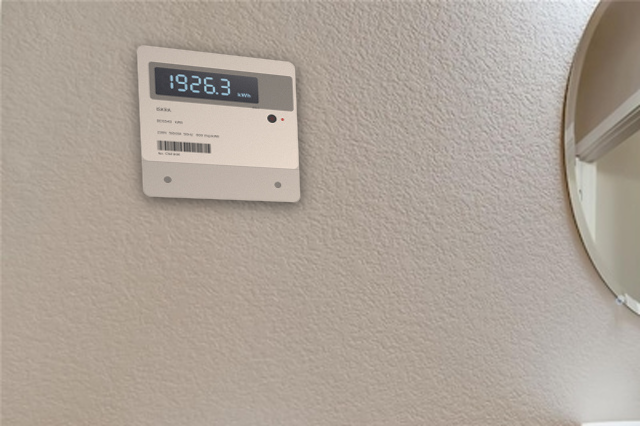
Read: 1926.3,kWh
